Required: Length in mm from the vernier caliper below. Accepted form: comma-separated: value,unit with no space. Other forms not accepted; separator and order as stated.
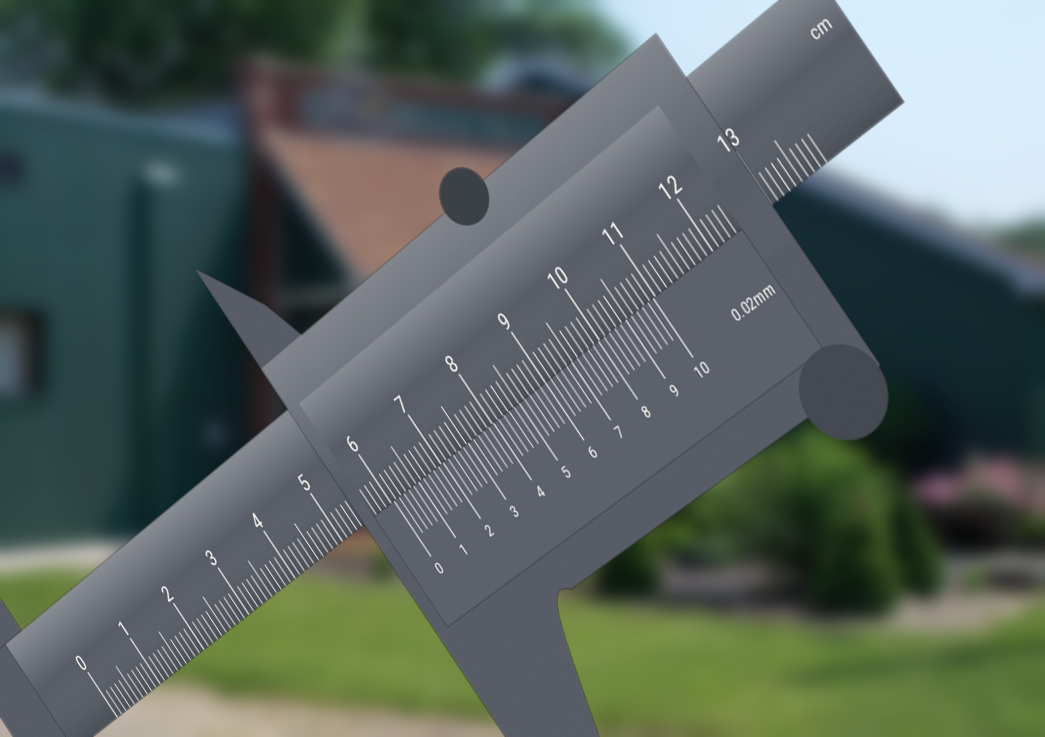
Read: 60.6,mm
